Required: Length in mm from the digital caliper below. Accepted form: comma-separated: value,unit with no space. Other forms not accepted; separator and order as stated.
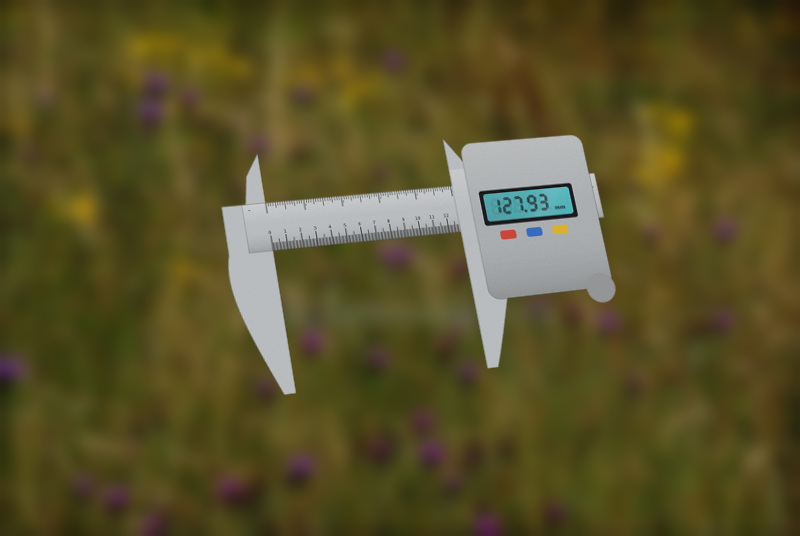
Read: 127.93,mm
